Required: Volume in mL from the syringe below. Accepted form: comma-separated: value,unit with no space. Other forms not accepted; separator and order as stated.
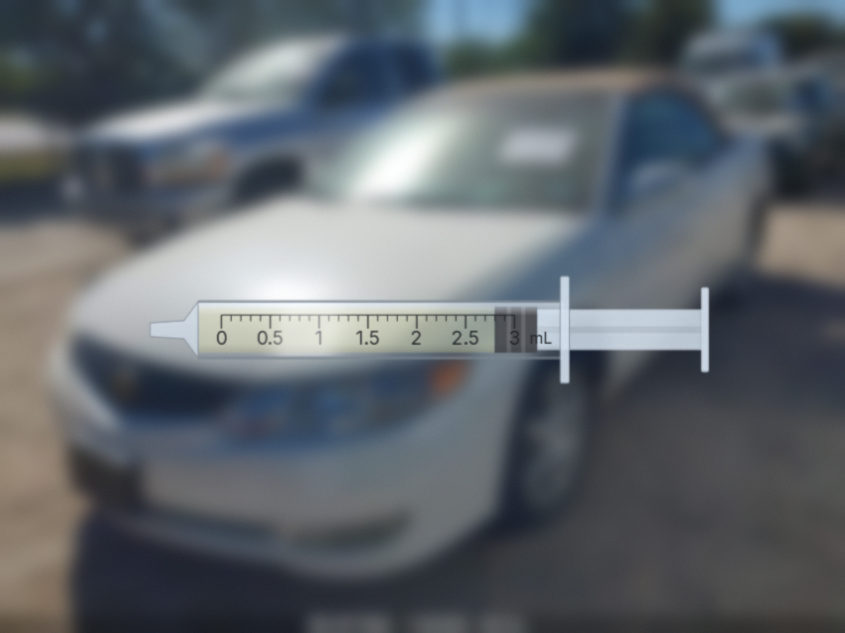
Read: 2.8,mL
